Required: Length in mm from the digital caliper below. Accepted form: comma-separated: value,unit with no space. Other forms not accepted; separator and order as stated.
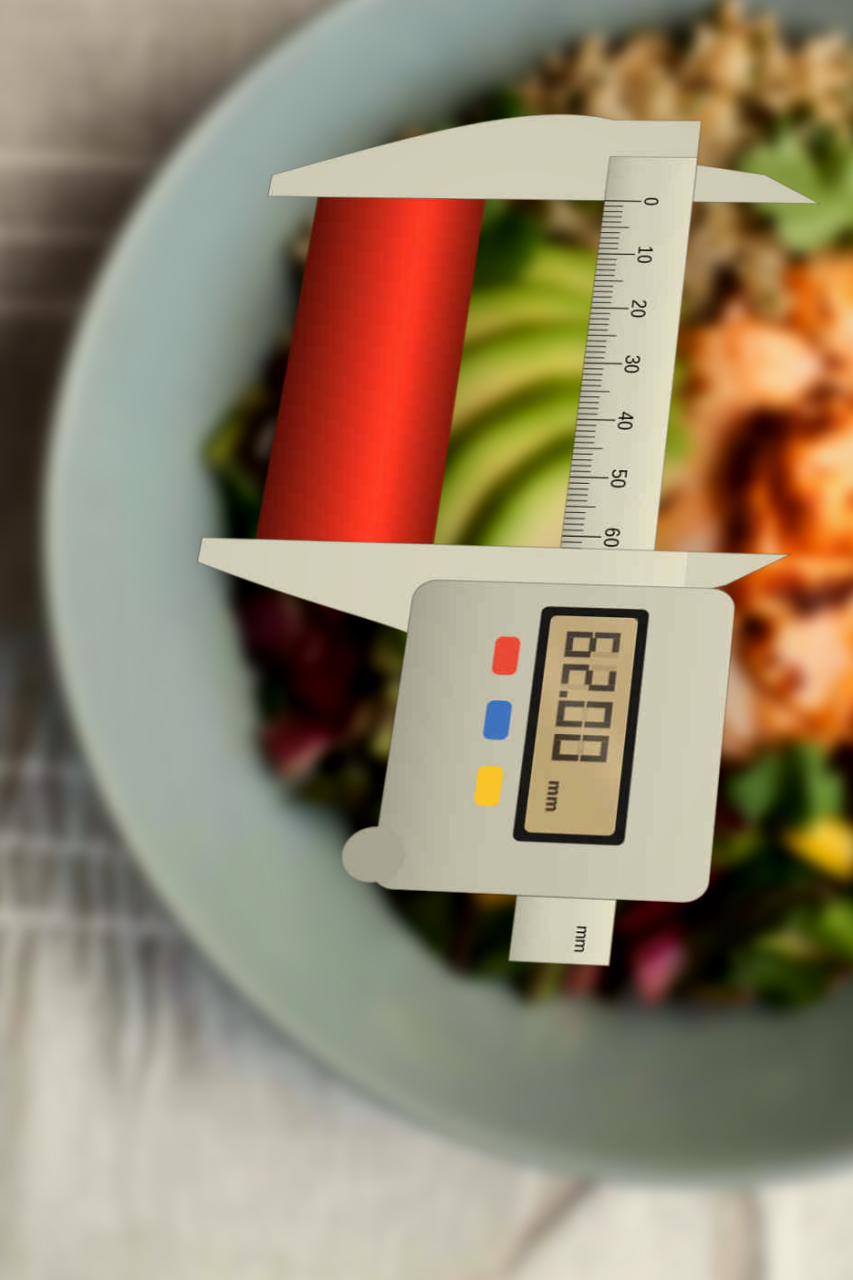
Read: 62.00,mm
